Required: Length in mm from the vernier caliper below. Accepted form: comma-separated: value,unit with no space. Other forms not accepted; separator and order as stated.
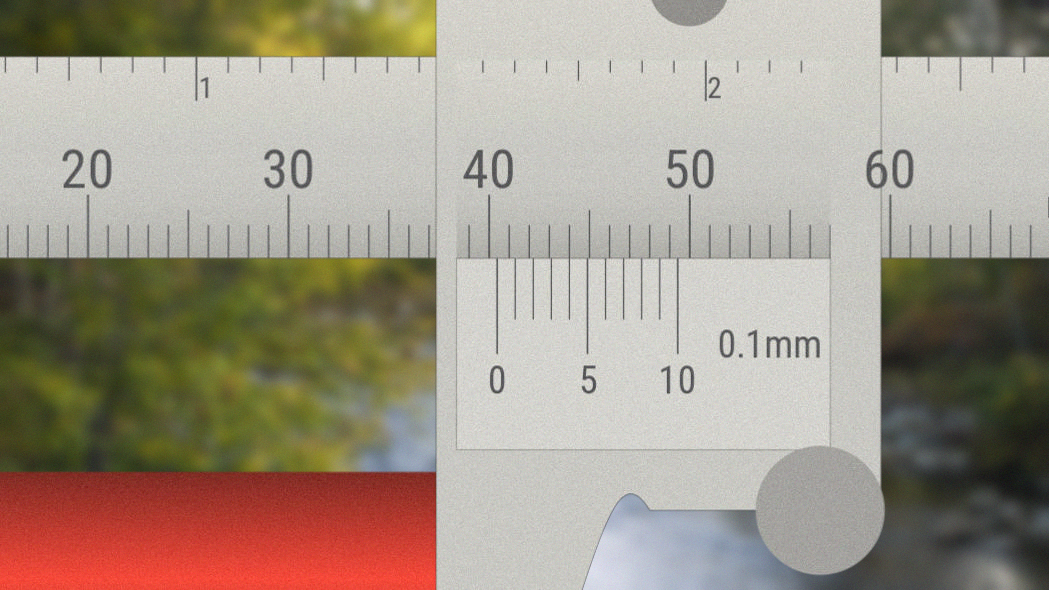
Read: 40.4,mm
